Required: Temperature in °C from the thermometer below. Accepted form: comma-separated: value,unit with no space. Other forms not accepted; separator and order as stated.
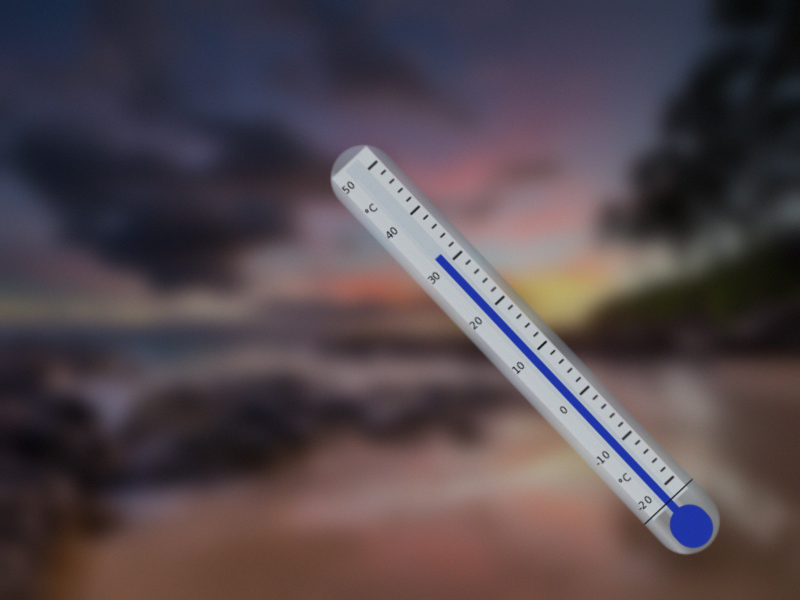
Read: 32,°C
